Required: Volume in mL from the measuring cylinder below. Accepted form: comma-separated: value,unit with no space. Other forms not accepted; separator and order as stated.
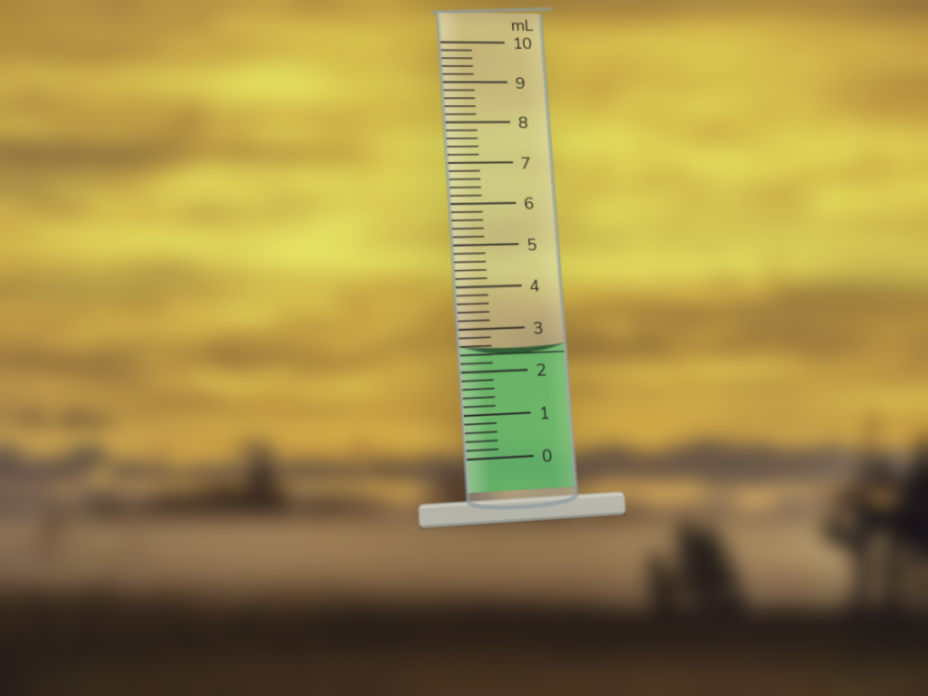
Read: 2.4,mL
